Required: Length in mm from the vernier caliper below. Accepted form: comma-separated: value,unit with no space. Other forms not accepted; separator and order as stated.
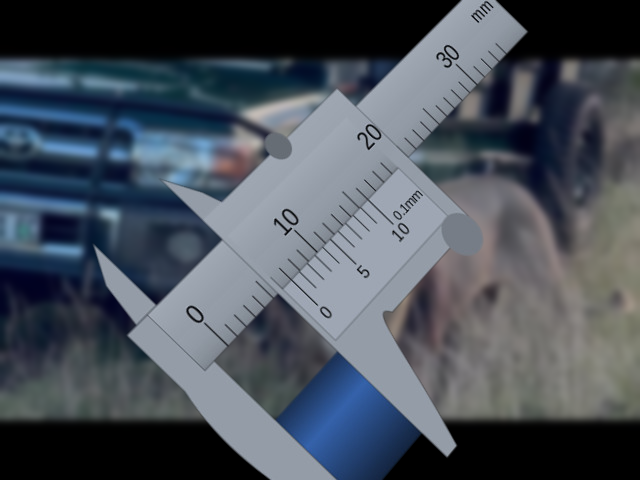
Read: 7.0,mm
